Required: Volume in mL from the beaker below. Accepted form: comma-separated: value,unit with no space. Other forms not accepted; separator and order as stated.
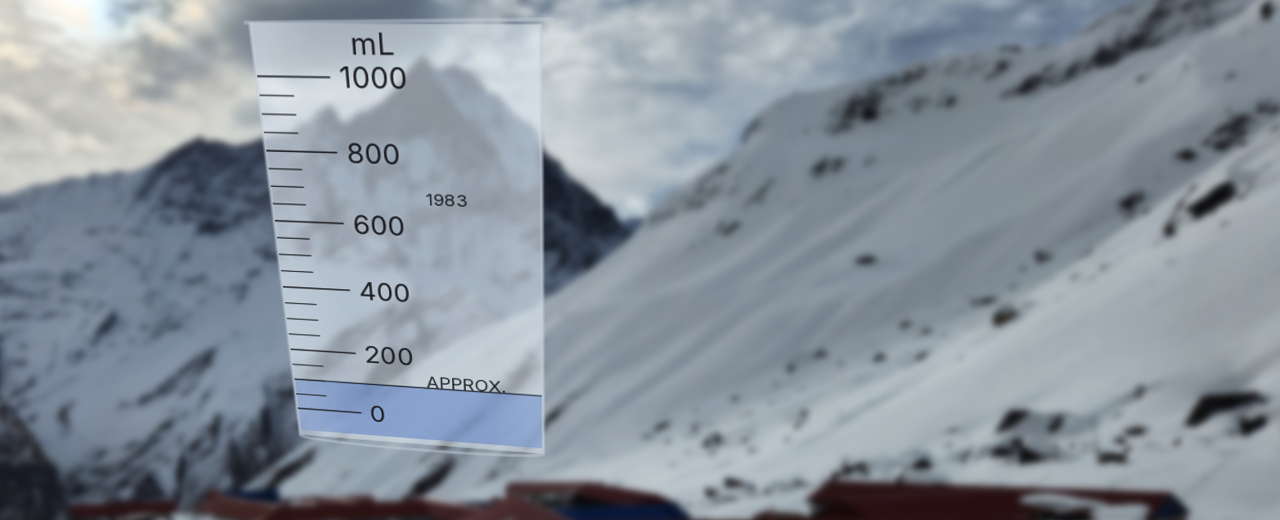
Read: 100,mL
